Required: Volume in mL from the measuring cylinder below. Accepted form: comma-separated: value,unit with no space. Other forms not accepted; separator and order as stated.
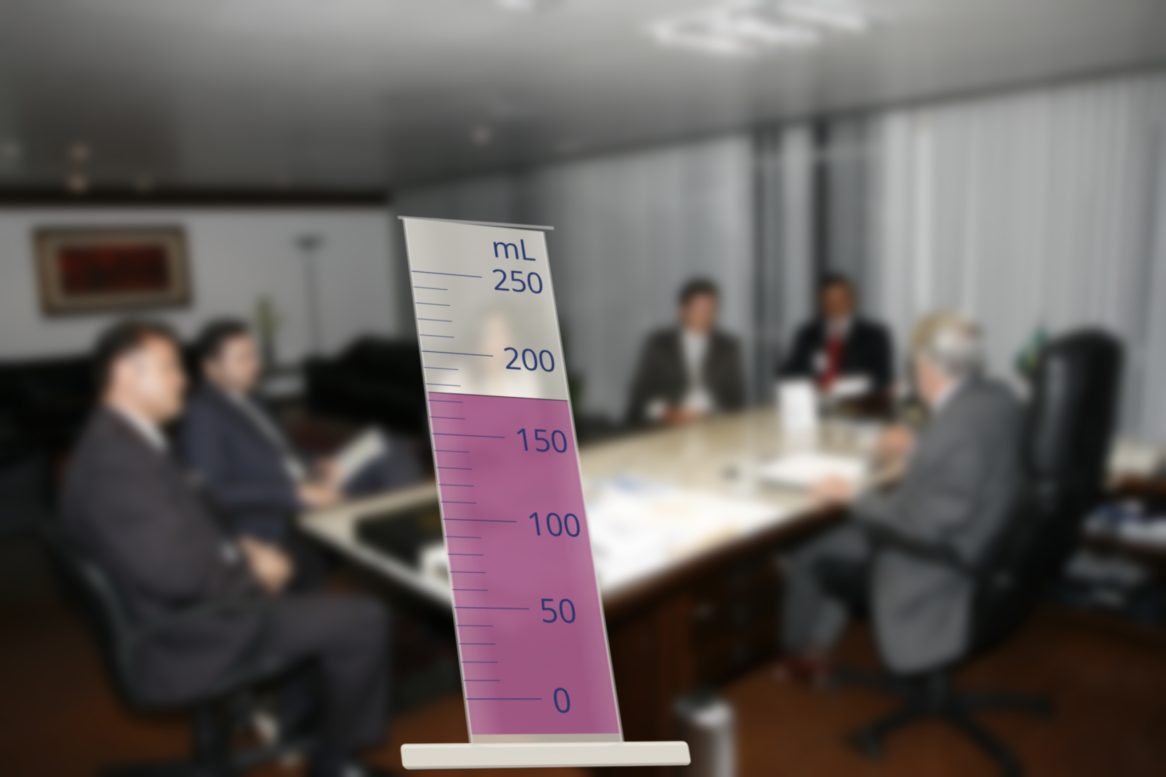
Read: 175,mL
